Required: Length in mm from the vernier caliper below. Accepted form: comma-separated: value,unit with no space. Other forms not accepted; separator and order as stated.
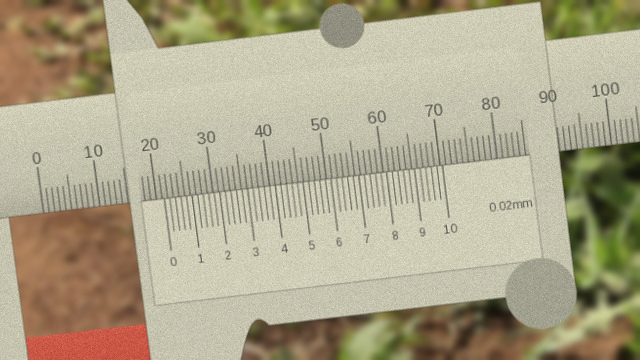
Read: 21.4,mm
